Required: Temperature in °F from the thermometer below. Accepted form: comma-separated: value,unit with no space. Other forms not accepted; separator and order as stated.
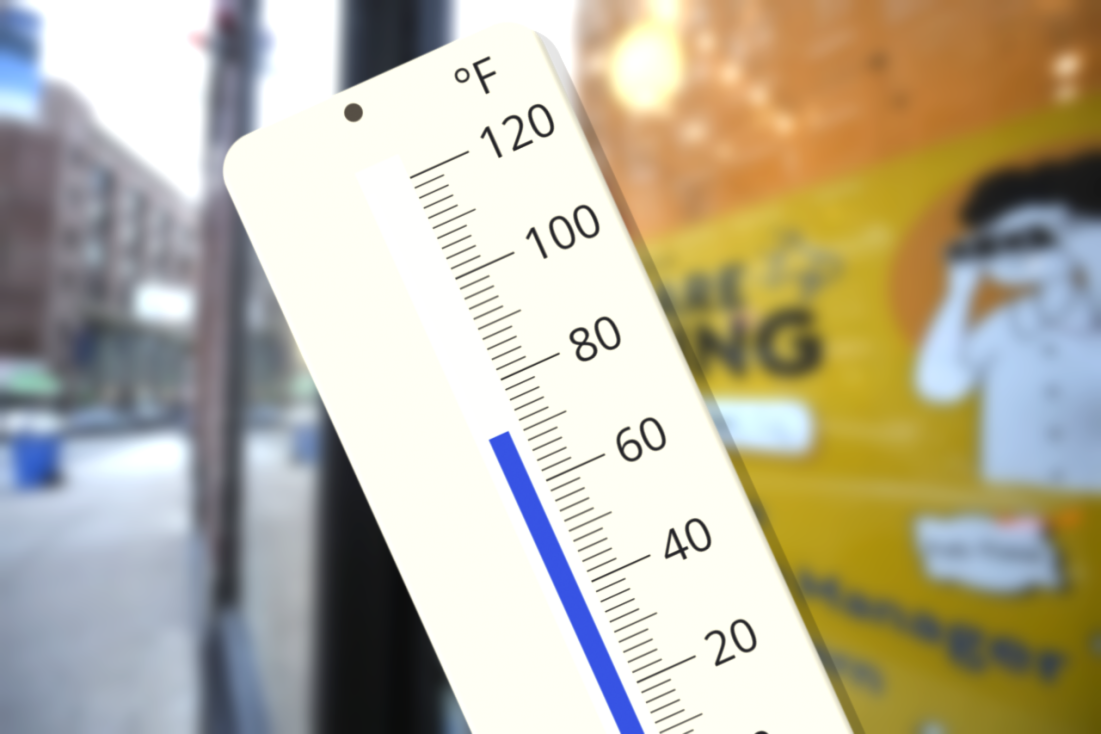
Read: 71,°F
